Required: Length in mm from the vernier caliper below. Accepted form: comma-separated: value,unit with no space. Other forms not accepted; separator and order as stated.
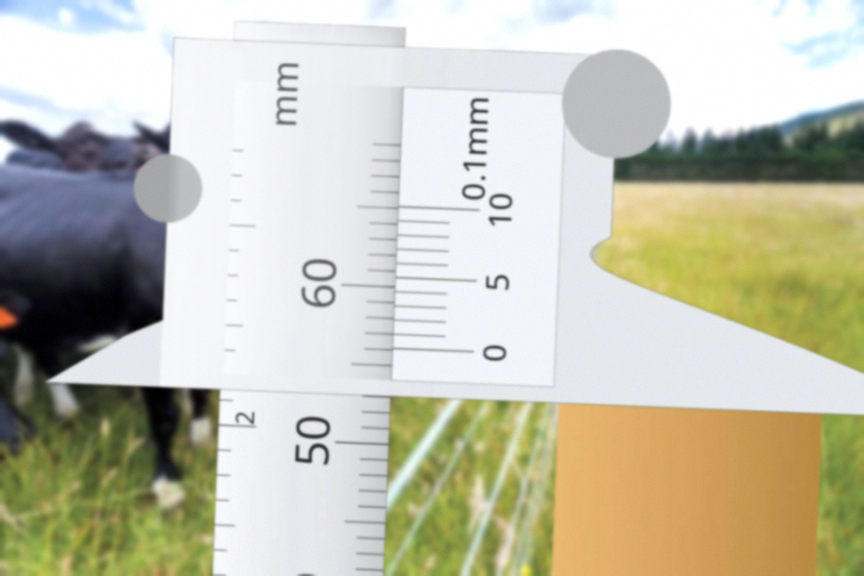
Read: 56.1,mm
